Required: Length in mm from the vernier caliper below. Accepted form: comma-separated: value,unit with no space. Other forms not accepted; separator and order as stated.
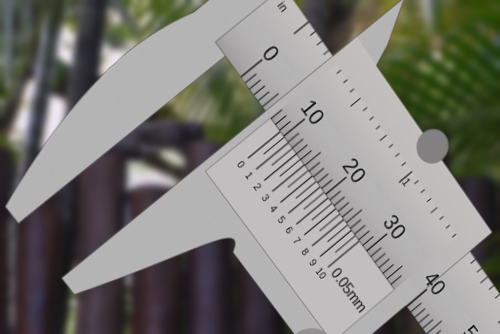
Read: 9.2,mm
